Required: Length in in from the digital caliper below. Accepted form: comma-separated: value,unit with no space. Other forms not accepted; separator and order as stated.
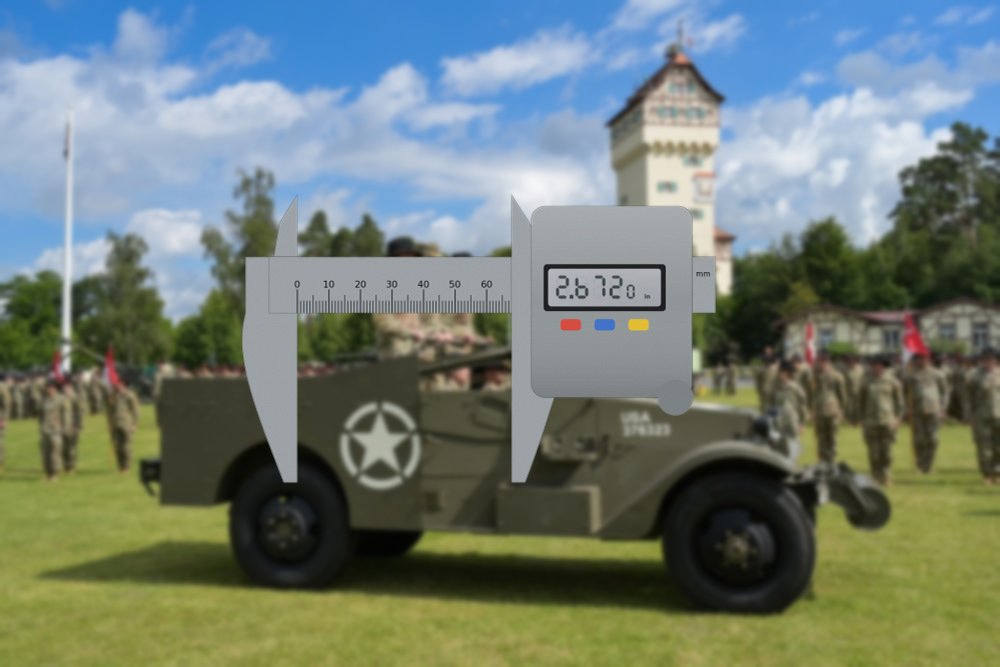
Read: 2.6720,in
